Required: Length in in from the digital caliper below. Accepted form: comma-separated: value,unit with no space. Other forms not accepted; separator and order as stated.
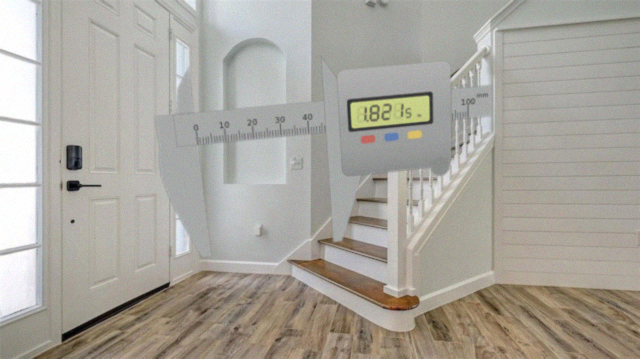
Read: 1.8215,in
